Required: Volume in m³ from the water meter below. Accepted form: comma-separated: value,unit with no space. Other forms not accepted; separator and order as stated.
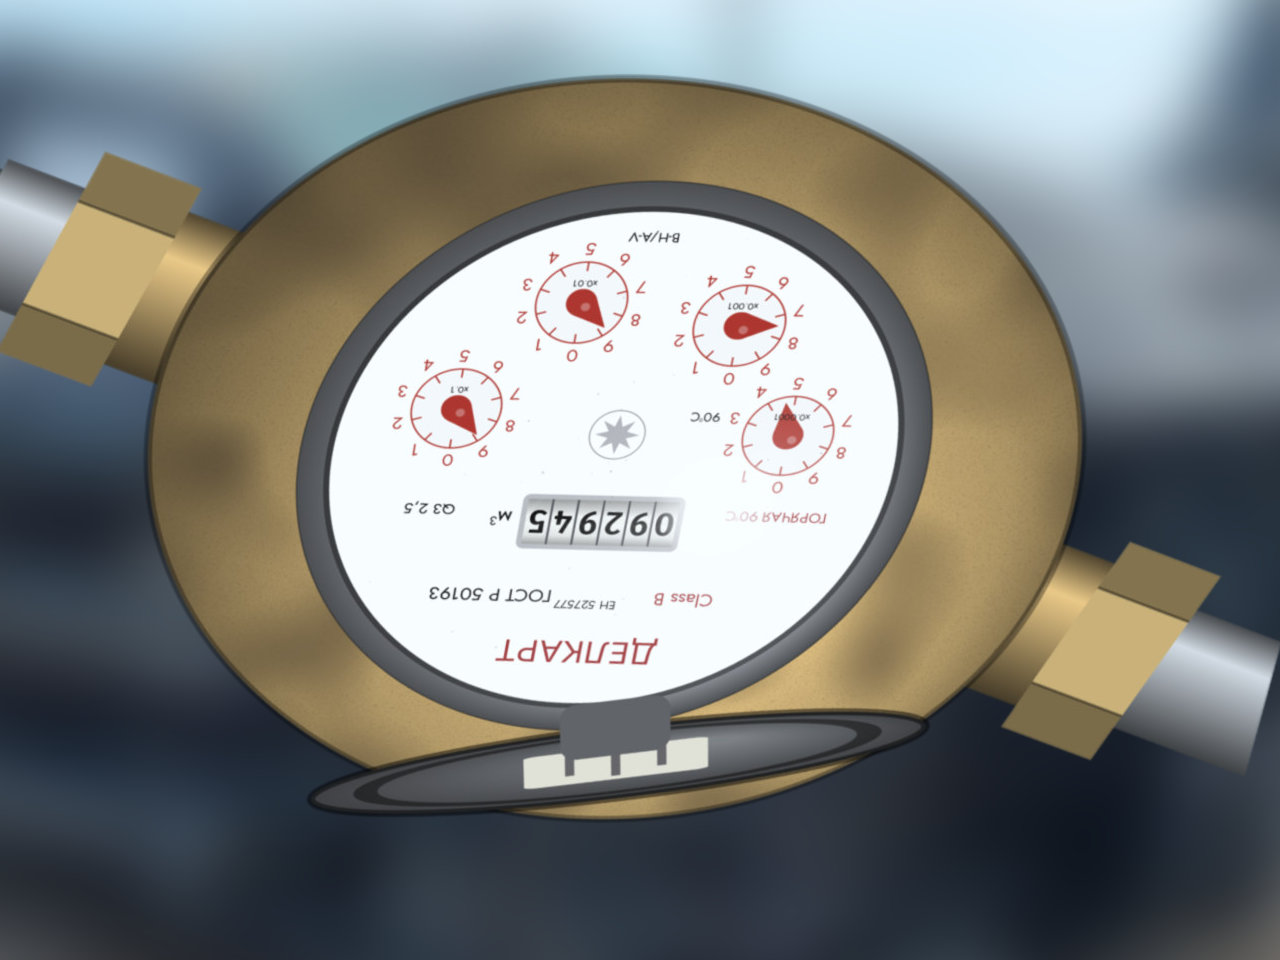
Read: 92945.8874,m³
